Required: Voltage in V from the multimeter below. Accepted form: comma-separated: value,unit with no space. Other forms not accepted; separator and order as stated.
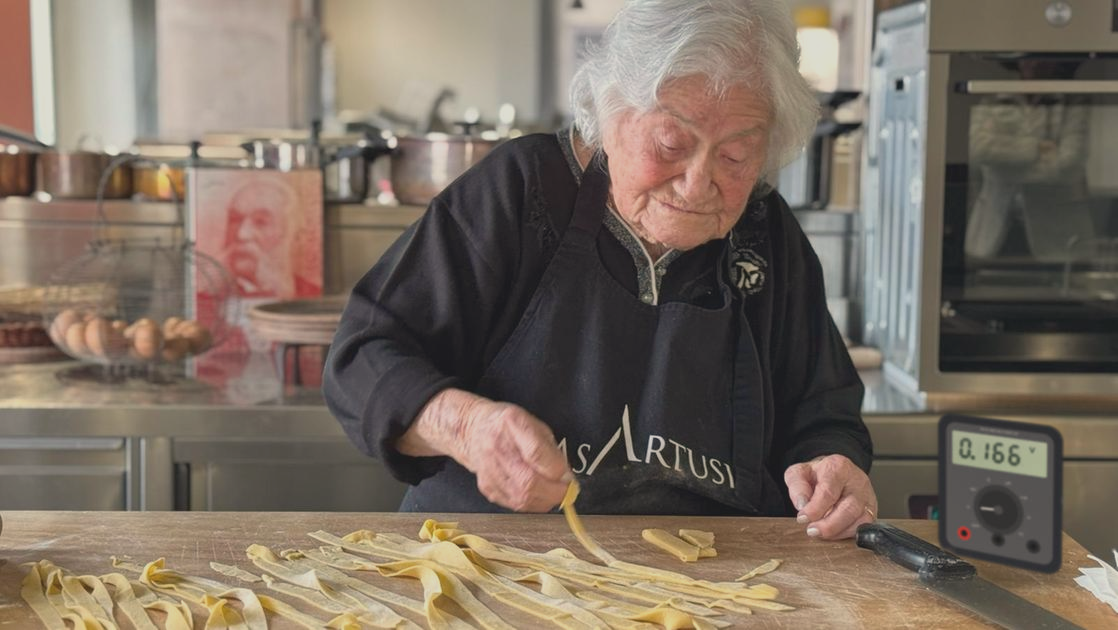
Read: 0.166,V
